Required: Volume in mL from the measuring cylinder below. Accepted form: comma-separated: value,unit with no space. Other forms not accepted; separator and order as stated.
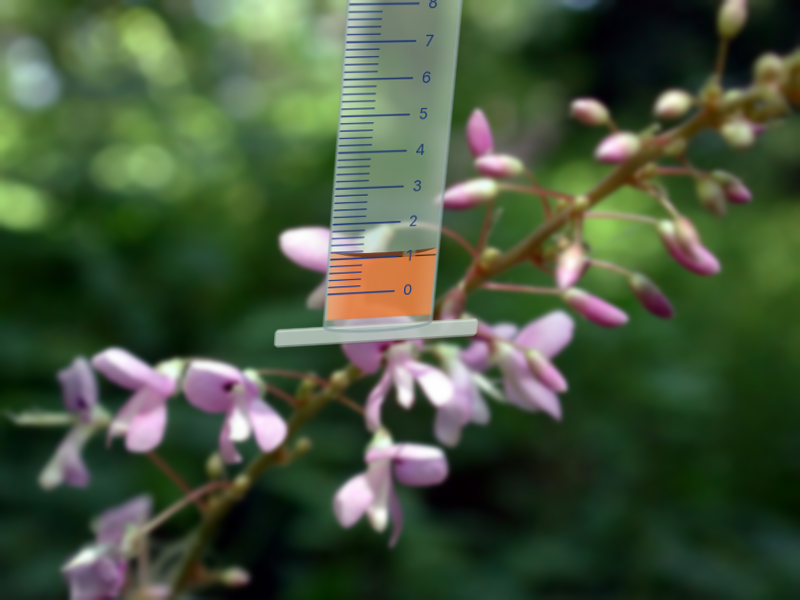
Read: 1,mL
